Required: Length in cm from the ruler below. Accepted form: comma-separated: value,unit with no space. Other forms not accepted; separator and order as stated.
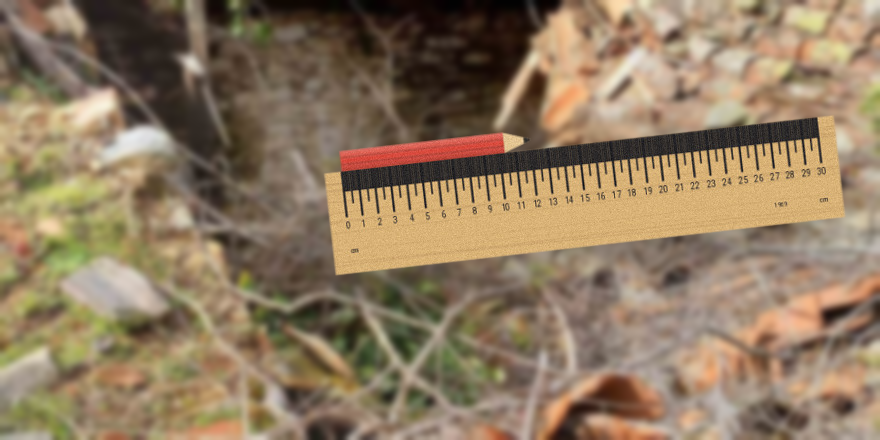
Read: 12,cm
